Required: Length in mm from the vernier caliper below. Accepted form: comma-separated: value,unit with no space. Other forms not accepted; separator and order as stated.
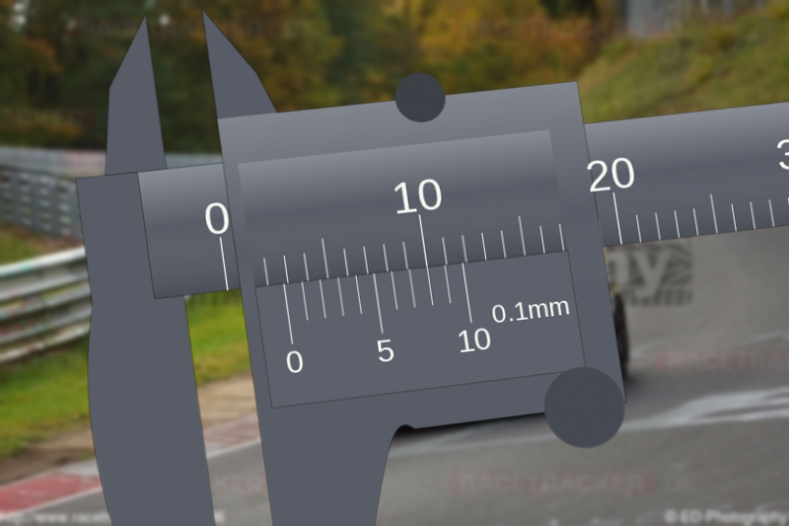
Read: 2.8,mm
